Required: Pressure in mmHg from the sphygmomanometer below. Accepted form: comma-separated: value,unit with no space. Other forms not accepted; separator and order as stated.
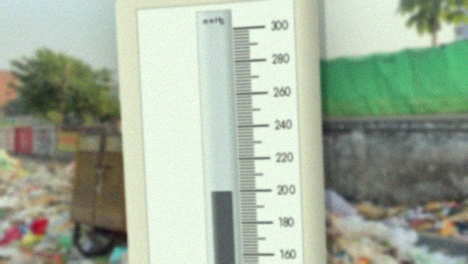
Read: 200,mmHg
